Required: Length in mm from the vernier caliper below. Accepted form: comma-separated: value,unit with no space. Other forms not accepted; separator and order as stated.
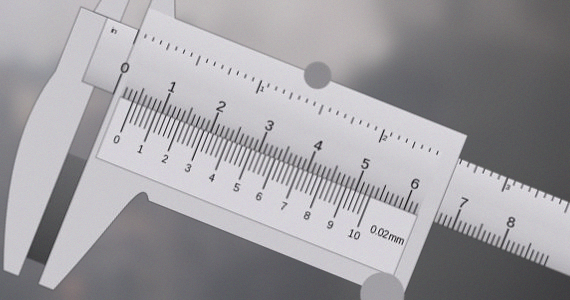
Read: 4.0,mm
